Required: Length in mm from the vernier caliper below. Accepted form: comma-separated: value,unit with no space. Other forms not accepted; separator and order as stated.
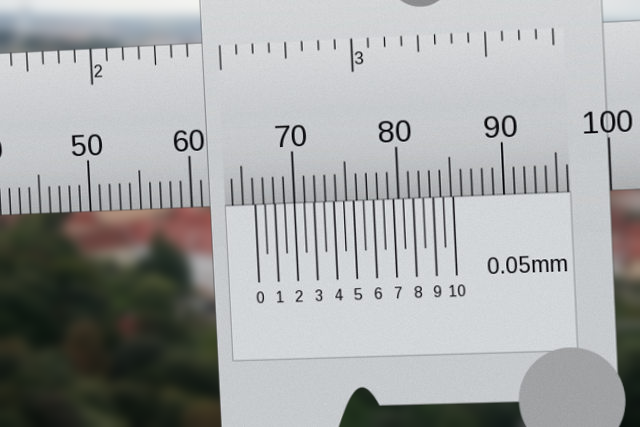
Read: 66.2,mm
